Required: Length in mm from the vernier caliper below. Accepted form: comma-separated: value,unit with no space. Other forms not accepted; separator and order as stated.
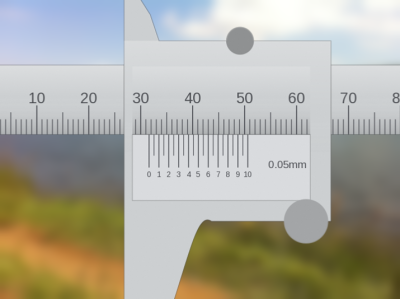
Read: 31.6,mm
